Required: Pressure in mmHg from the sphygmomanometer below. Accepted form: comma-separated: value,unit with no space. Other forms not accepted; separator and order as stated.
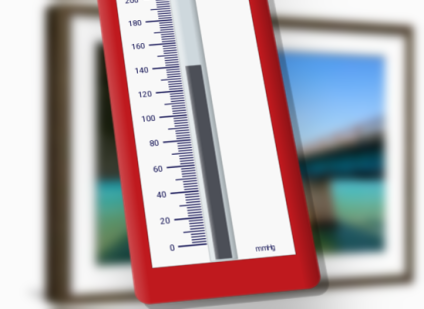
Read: 140,mmHg
